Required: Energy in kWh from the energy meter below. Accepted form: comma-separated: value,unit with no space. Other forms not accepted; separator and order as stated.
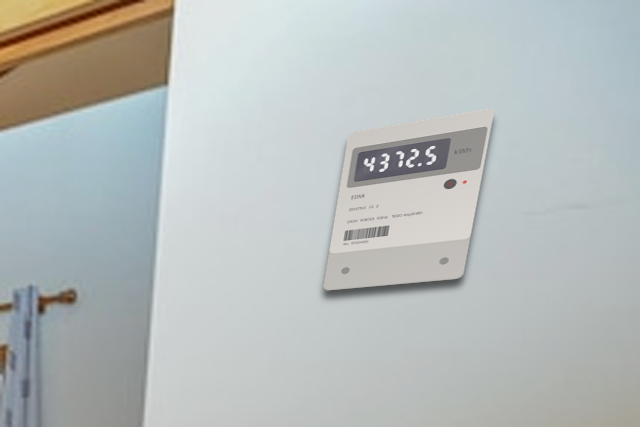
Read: 4372.5,kWh
